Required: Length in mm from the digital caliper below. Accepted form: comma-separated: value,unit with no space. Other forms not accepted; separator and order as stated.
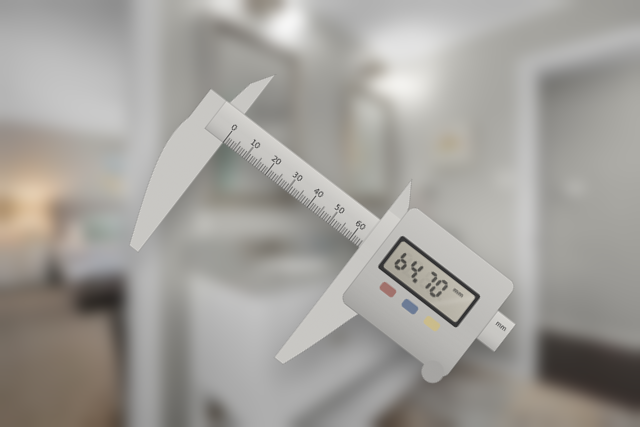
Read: 64.70,mm
